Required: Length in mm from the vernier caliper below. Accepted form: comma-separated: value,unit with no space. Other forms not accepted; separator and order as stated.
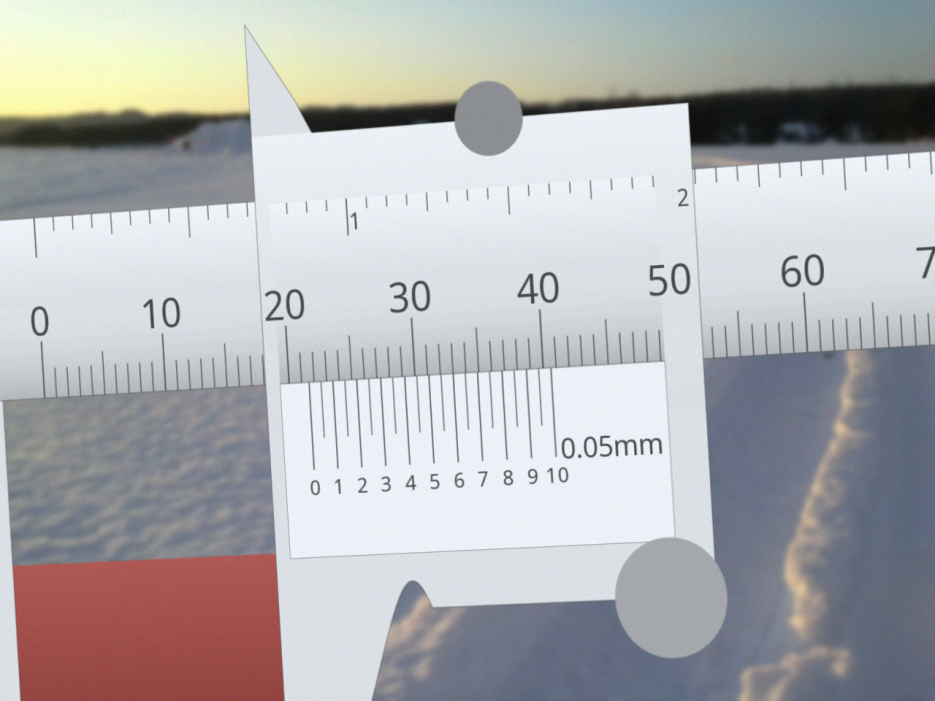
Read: 21.6,mm
